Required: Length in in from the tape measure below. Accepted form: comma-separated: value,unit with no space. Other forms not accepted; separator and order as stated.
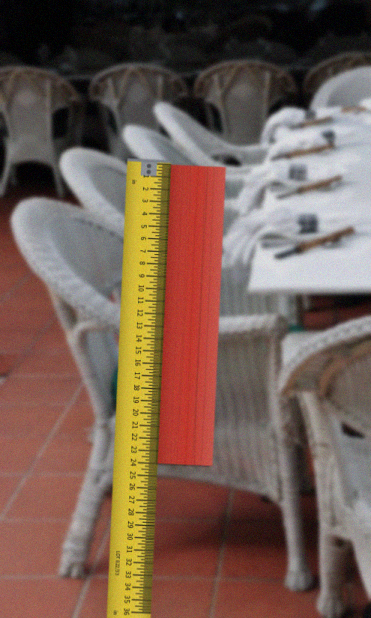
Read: 24,in
